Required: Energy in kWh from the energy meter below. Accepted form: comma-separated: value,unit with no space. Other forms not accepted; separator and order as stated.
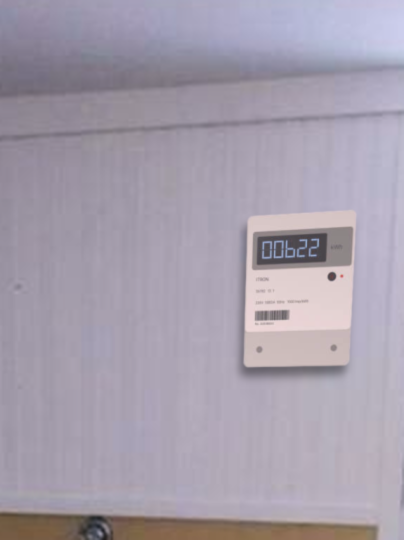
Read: 622,kWh
